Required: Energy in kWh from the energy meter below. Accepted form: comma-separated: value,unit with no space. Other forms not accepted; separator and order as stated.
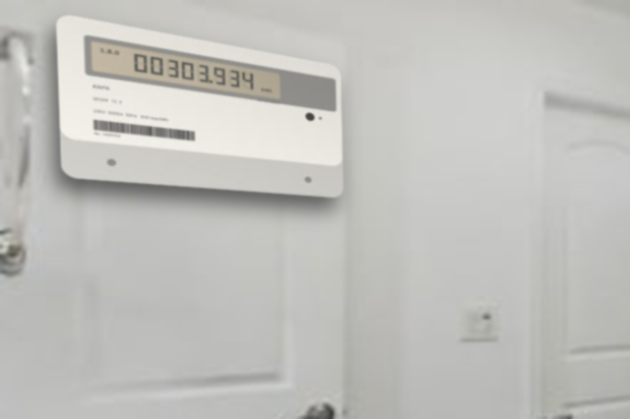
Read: 303.934,kWh
